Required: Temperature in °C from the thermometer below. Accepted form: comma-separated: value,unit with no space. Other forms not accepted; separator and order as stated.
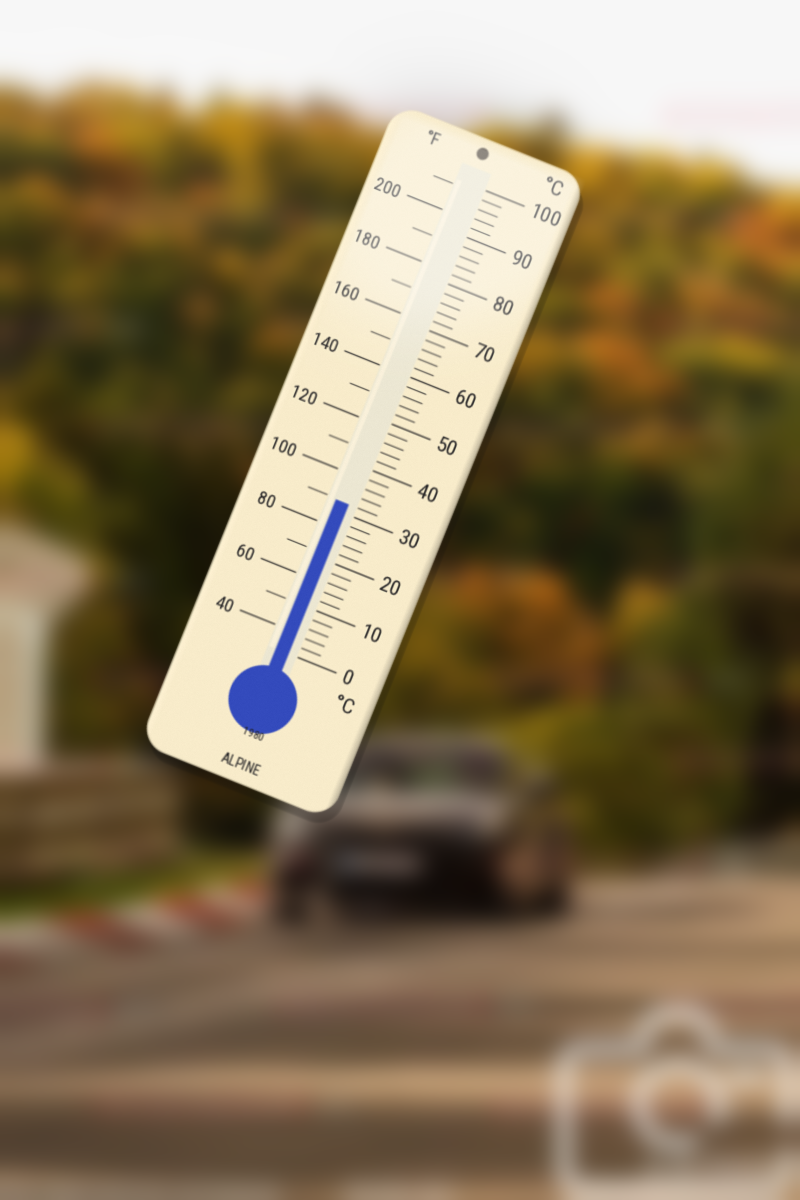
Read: 32,°C
